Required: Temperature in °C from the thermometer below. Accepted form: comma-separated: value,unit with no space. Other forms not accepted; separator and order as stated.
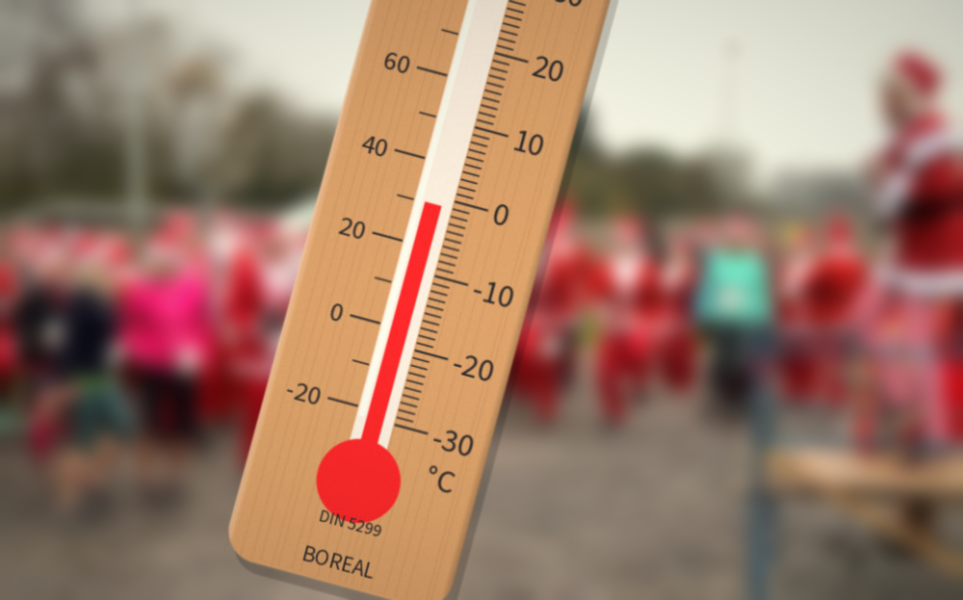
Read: -1,°C
